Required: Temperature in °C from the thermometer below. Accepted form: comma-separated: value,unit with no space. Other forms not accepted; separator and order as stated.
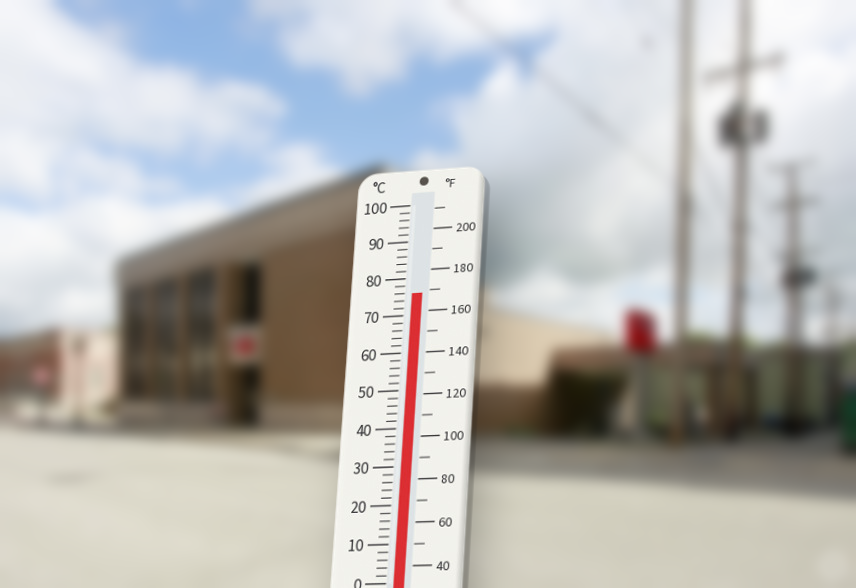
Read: 76,°C
